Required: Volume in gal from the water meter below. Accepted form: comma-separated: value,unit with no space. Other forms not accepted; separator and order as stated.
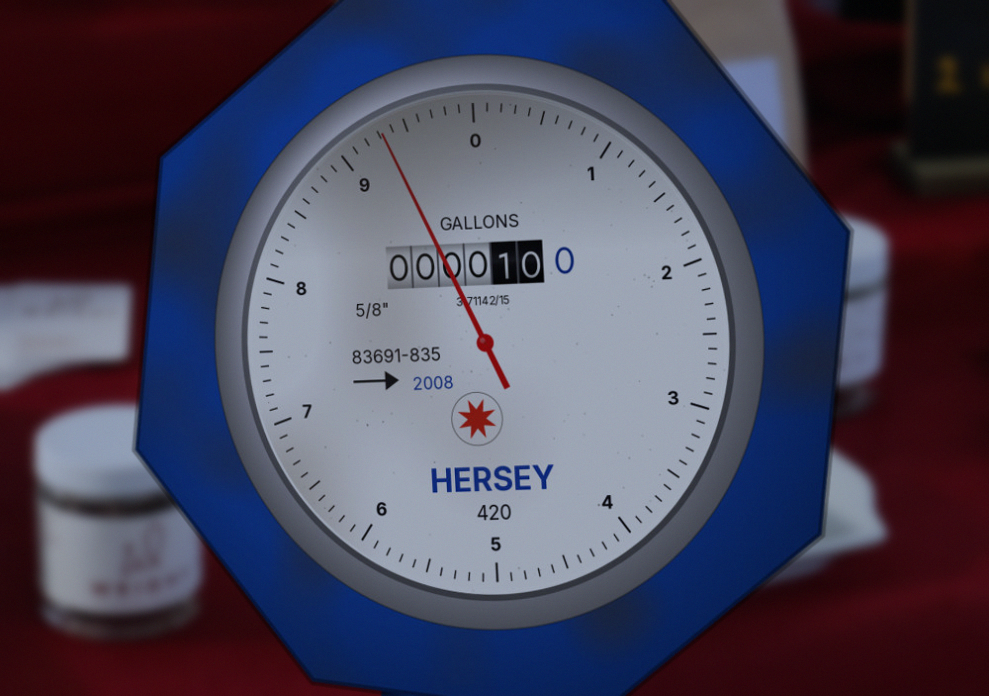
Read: 99.3,gal
